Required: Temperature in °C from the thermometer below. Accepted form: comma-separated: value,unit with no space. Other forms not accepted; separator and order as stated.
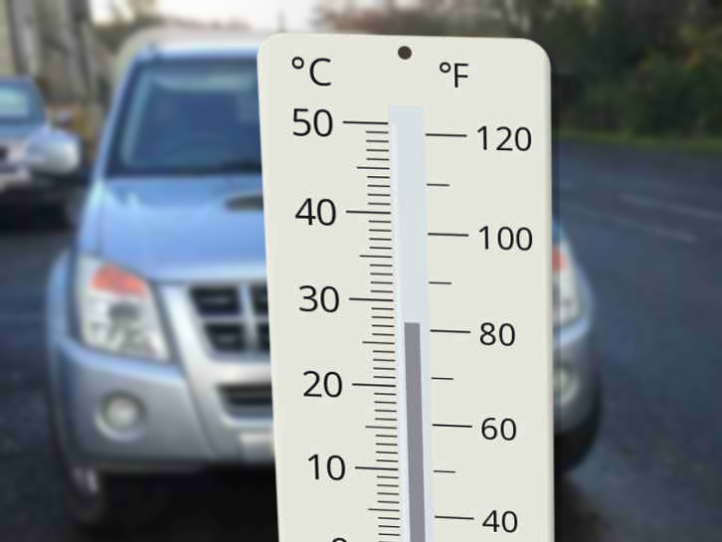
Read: 27.5,°C
